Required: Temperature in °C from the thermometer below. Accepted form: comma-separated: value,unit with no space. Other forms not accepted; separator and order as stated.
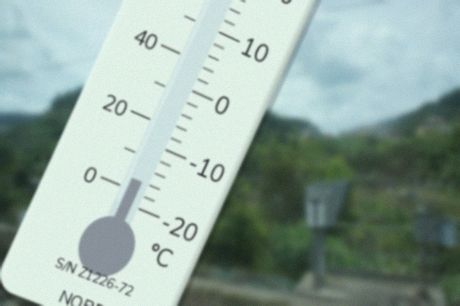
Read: -16,°C
